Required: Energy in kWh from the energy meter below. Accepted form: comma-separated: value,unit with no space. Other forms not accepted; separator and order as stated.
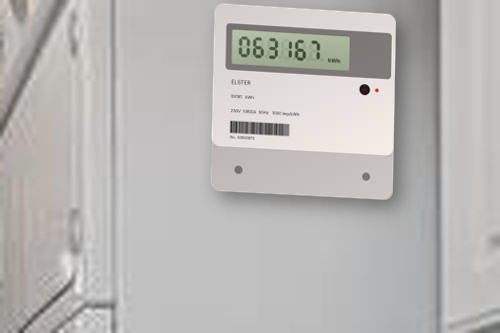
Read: 63167,kWh
